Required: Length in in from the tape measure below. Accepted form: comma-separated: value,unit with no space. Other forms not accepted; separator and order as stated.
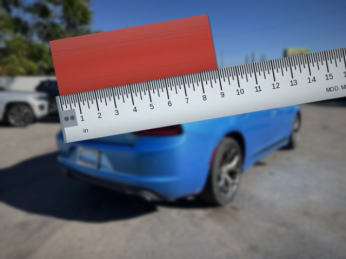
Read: 9,in
